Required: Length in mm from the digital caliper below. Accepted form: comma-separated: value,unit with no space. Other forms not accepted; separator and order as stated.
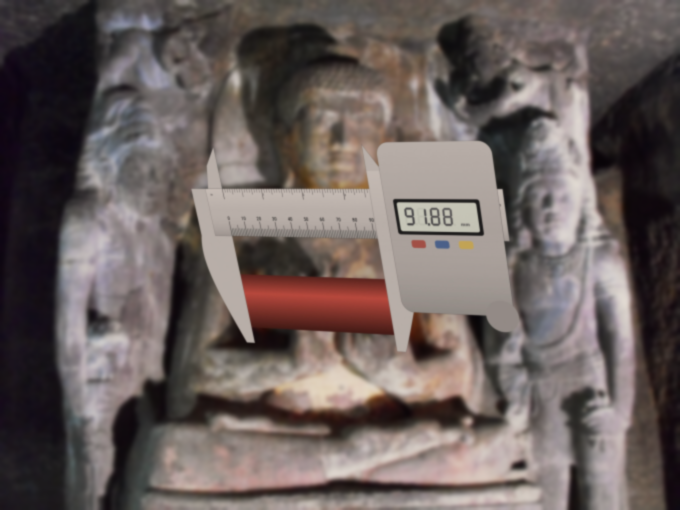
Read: 91.88,mm
